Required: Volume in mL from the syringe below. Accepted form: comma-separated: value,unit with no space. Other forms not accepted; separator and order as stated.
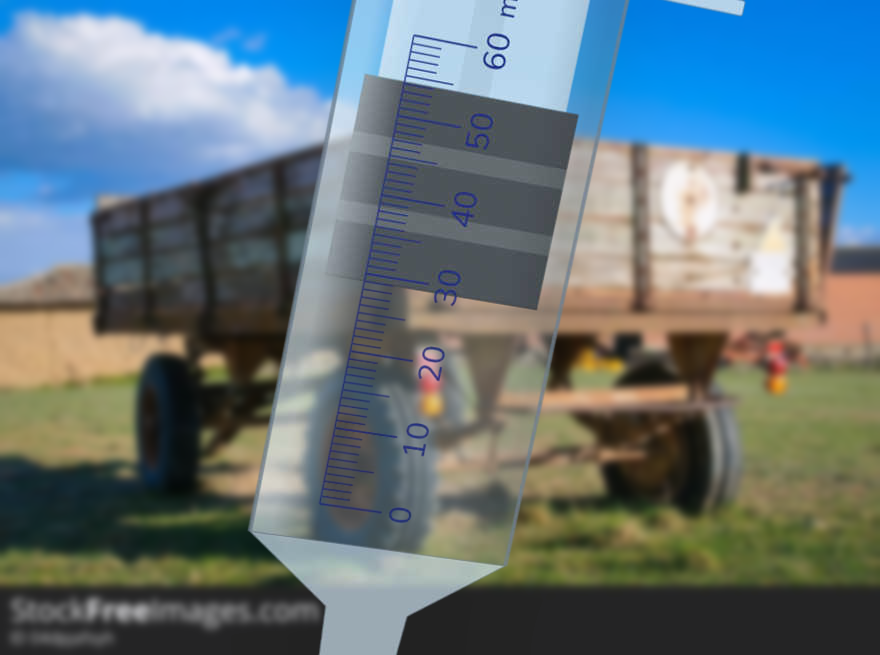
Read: 29,mL
